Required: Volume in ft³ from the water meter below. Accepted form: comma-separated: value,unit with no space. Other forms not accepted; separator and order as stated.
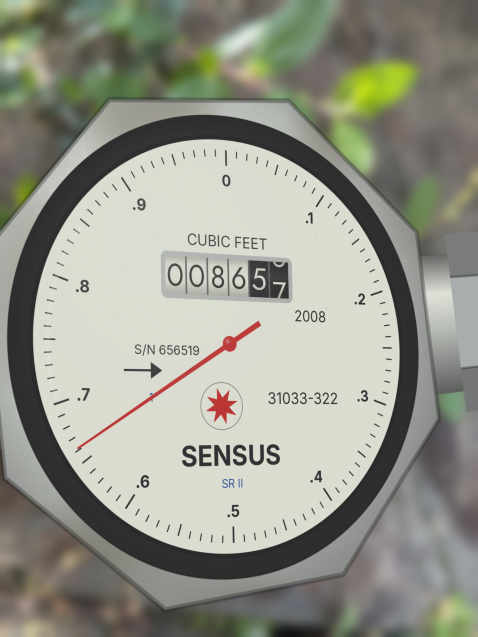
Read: 8656.66,ft³
